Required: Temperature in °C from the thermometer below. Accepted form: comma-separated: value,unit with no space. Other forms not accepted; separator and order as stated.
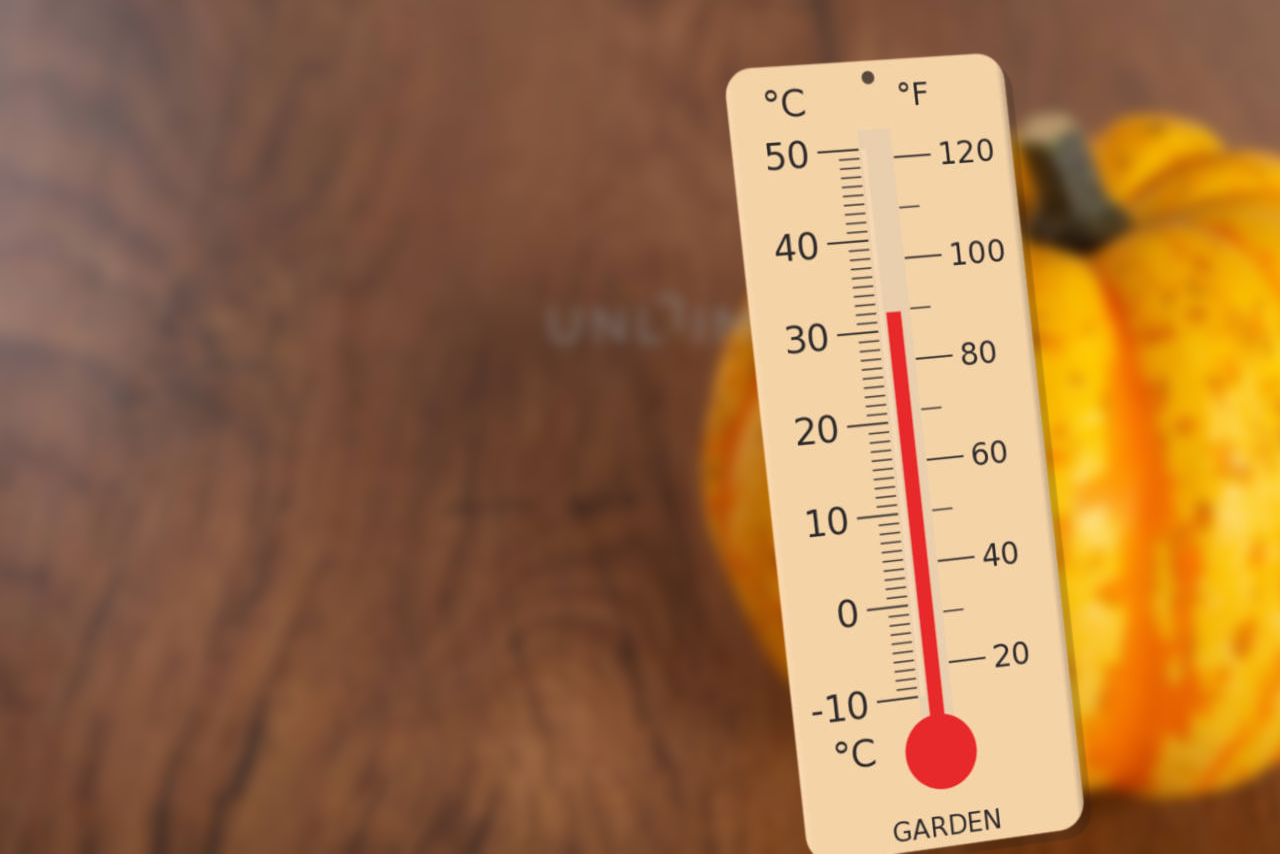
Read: 32,°C
